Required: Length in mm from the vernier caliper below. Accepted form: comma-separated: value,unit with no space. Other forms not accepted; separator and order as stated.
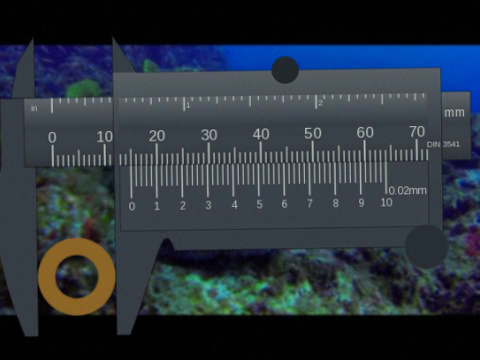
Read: 15.0,mm
